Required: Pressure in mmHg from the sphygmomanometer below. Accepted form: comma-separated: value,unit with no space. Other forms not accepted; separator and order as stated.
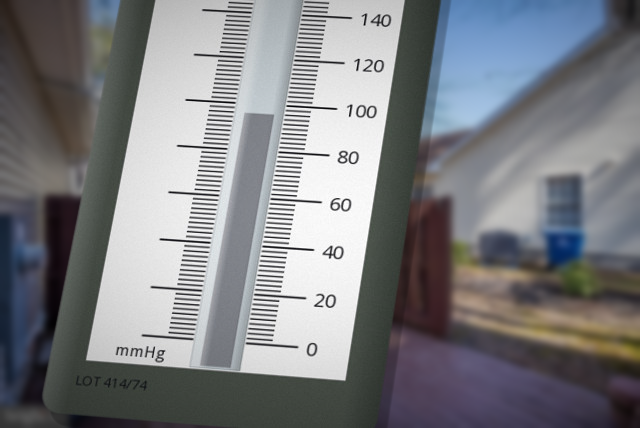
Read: 96,mmHg
